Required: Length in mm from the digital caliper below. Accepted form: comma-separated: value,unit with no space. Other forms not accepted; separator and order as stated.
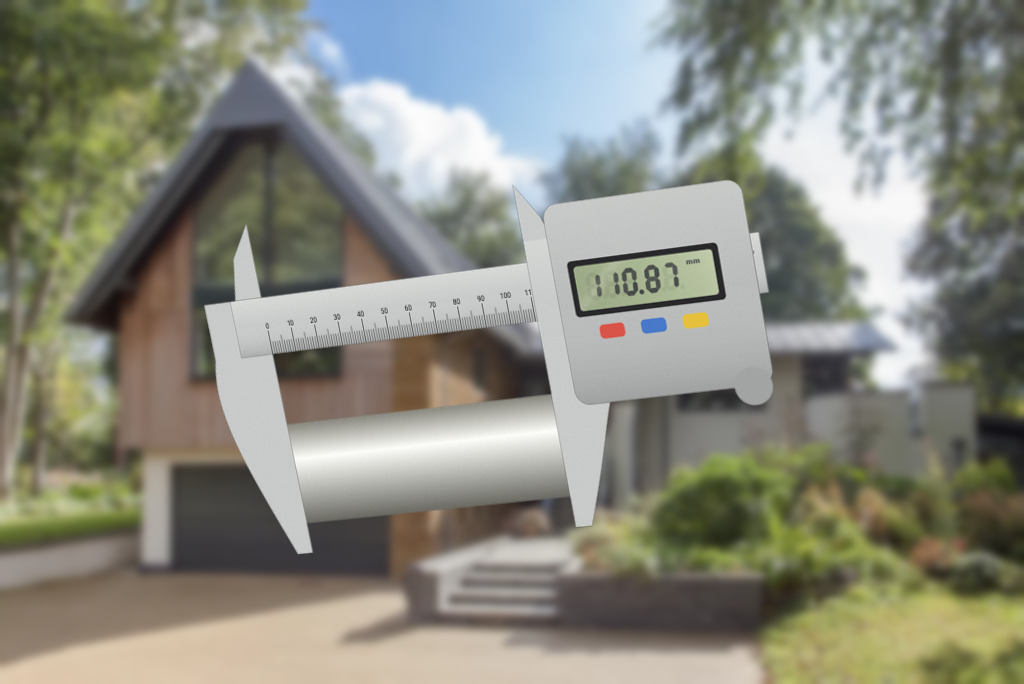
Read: 110.87,mm
